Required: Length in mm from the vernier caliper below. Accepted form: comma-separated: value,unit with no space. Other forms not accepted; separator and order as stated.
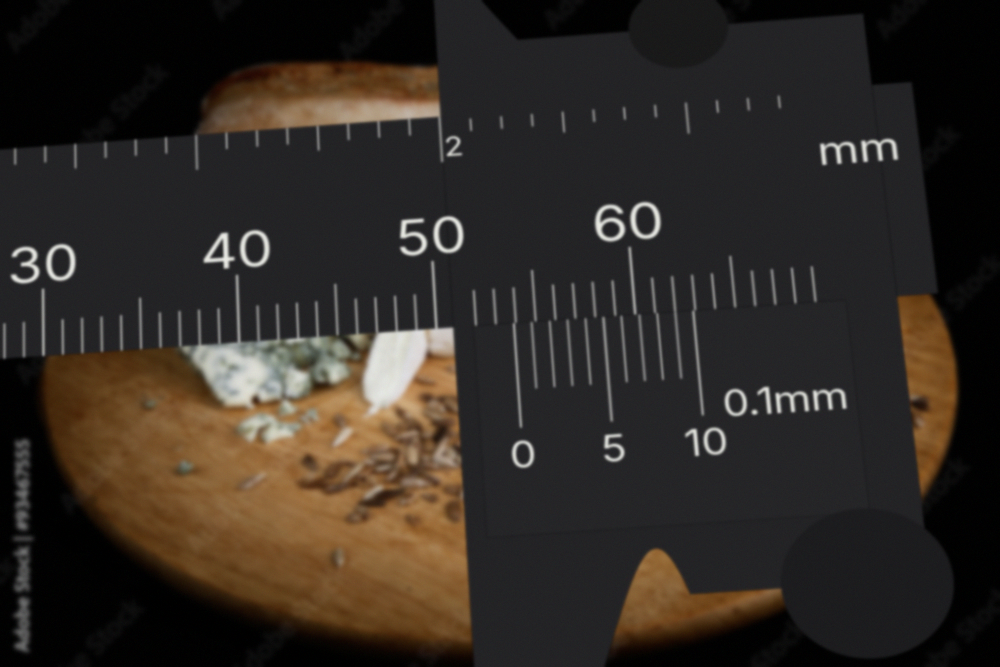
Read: 53.9,mm
